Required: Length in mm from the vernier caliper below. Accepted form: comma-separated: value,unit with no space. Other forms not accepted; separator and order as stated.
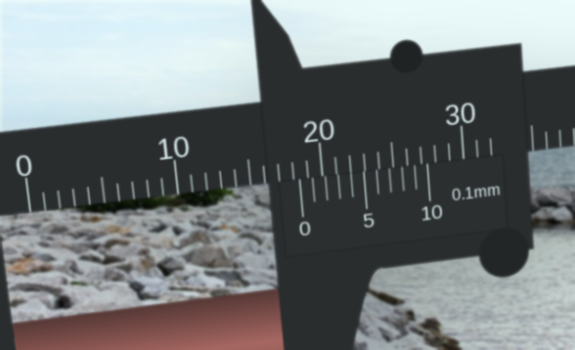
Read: 18.4,mm
